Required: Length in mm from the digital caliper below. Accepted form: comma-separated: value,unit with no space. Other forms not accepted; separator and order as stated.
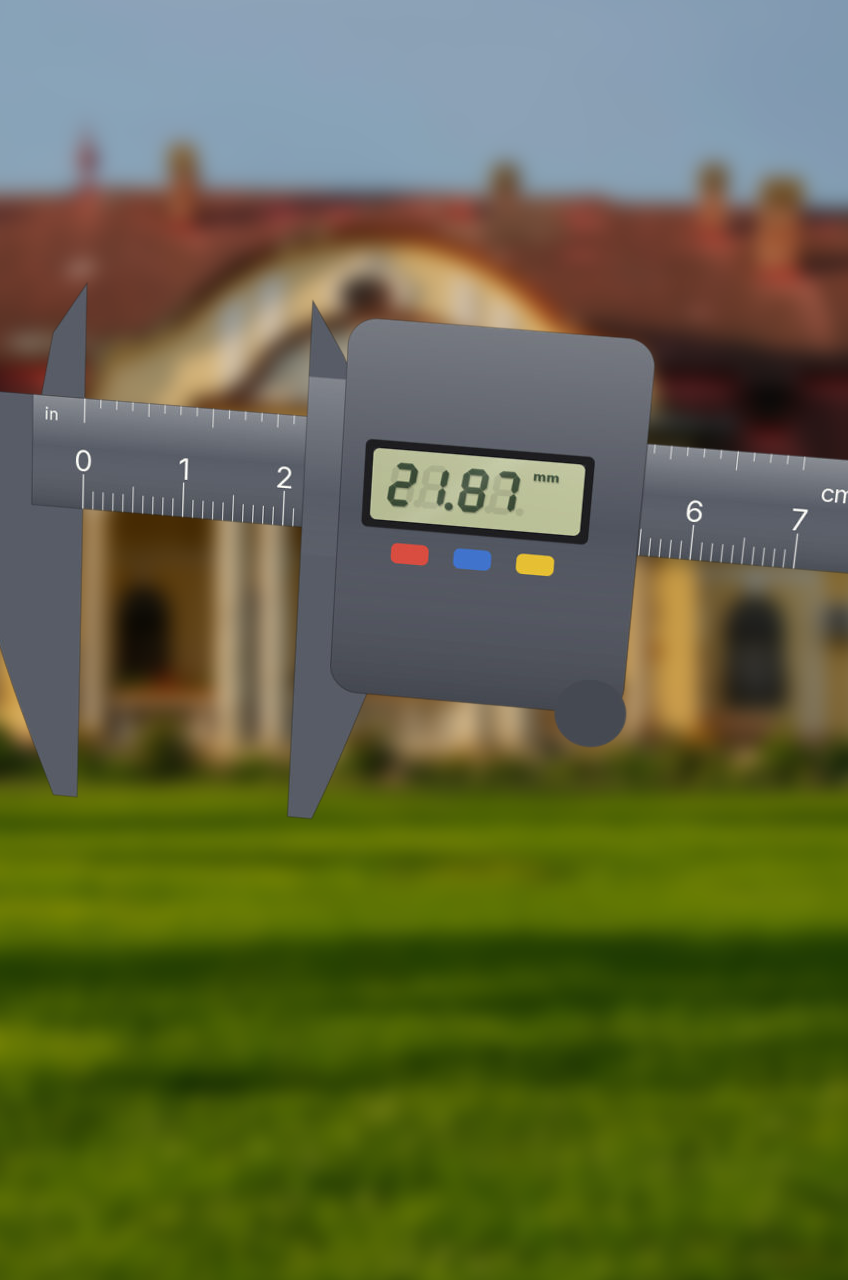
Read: 21.87,mm
